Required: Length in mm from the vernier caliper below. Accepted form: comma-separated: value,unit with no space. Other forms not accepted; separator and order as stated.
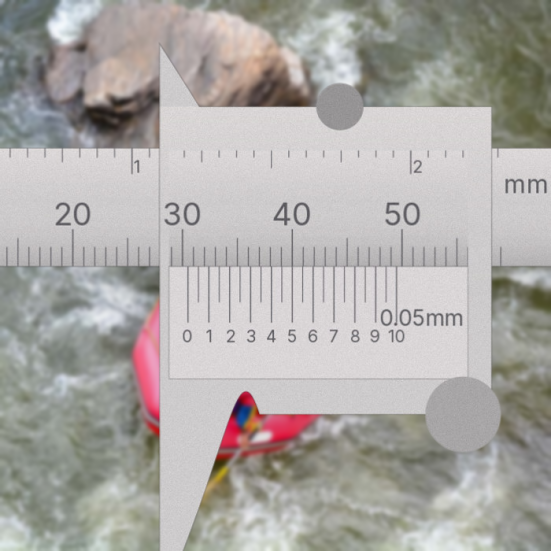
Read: 30.5,mm
